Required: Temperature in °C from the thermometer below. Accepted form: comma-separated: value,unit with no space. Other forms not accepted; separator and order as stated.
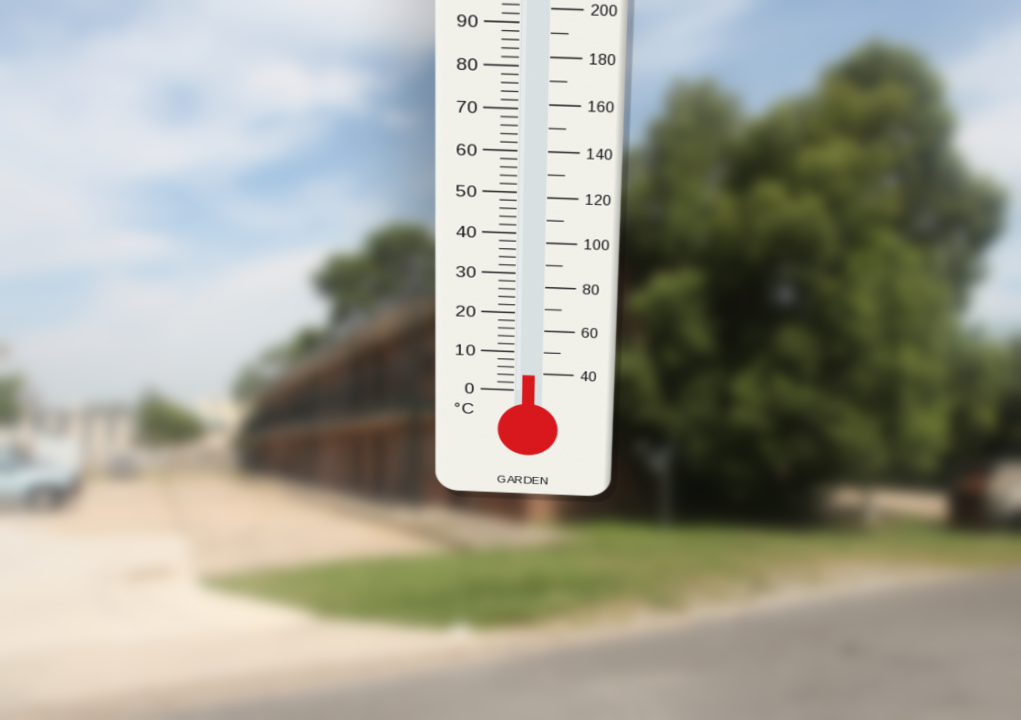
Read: 4,°C
